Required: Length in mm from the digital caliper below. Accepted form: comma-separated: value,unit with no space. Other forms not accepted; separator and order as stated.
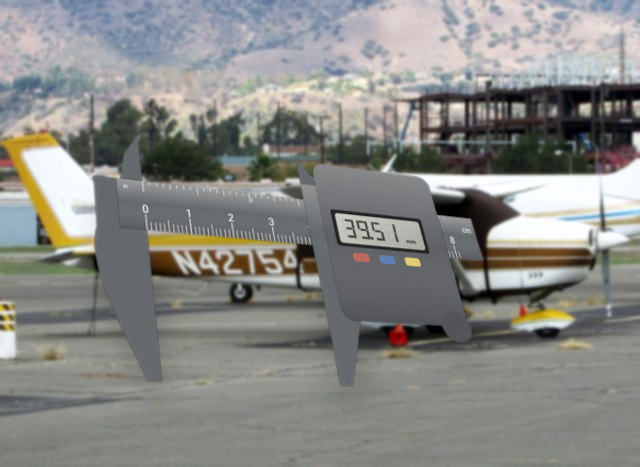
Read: 39.51,mm
